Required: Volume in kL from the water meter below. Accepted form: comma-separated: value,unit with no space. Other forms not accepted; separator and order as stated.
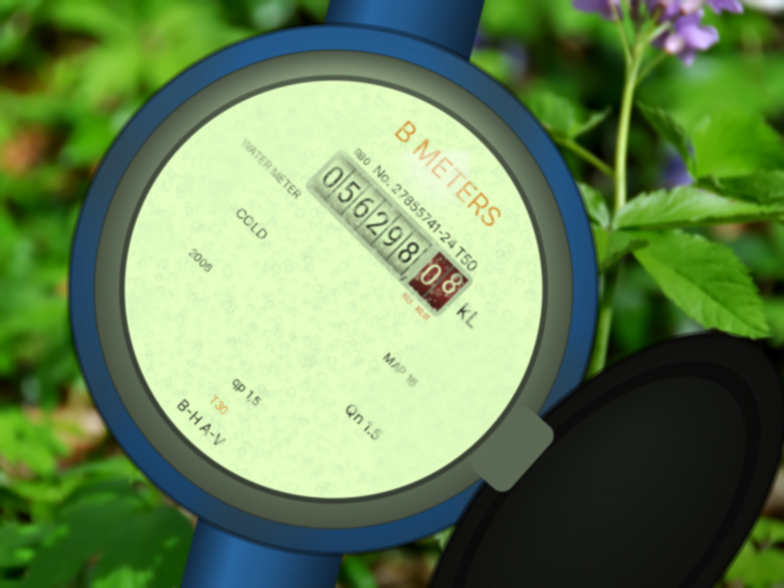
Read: 56298.08,kL
